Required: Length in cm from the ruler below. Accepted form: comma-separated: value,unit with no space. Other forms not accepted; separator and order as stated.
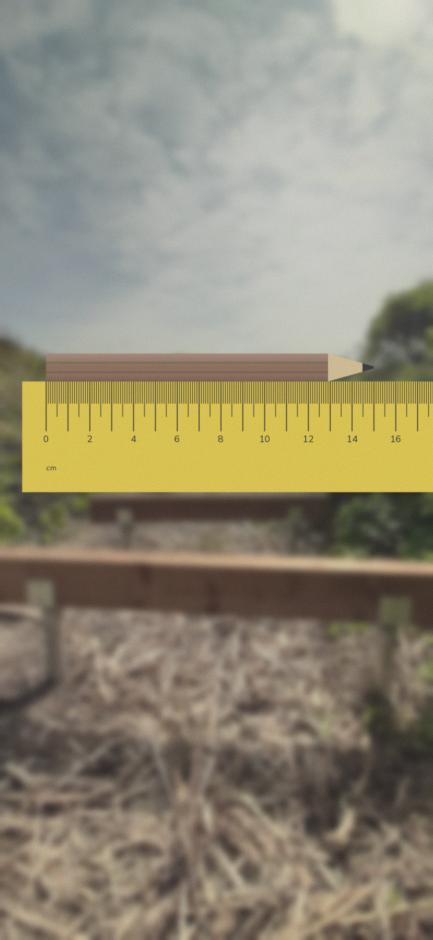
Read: 15,cm
